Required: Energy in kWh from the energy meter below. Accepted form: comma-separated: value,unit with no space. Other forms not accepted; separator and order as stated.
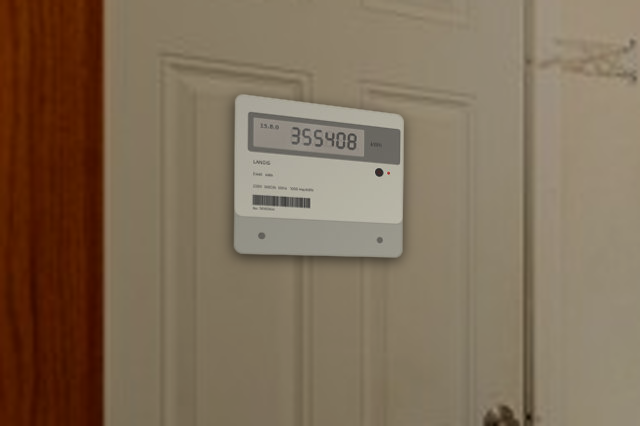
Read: 355408,kWh
